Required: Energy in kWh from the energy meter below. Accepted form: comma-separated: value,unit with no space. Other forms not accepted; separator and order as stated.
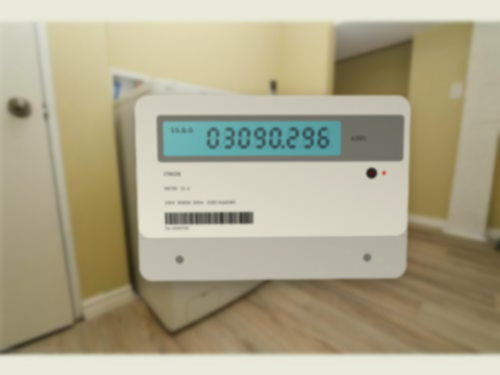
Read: 3090.296,kWh
